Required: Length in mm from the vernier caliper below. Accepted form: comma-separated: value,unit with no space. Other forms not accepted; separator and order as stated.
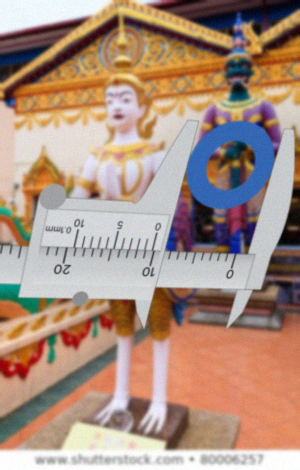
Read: 10.2,mm
